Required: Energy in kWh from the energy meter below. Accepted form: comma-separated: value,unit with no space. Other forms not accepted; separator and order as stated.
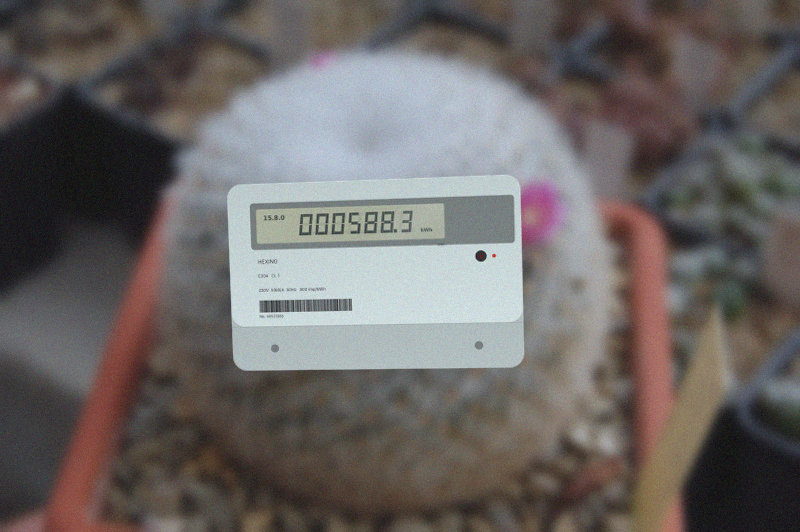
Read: 588.3,kWh
